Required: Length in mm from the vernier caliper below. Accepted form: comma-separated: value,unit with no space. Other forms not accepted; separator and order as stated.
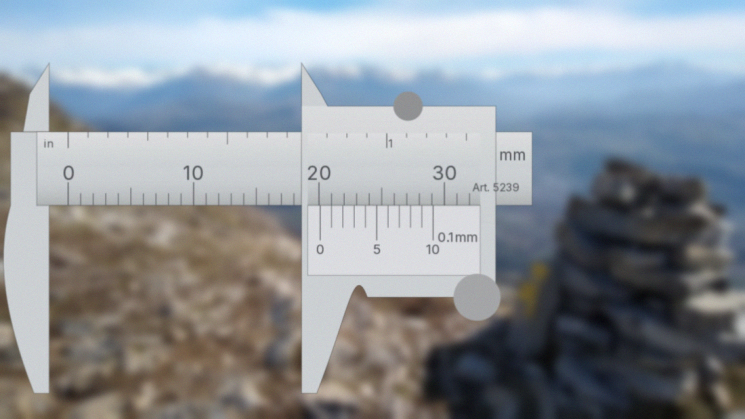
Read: 20.1,mm
